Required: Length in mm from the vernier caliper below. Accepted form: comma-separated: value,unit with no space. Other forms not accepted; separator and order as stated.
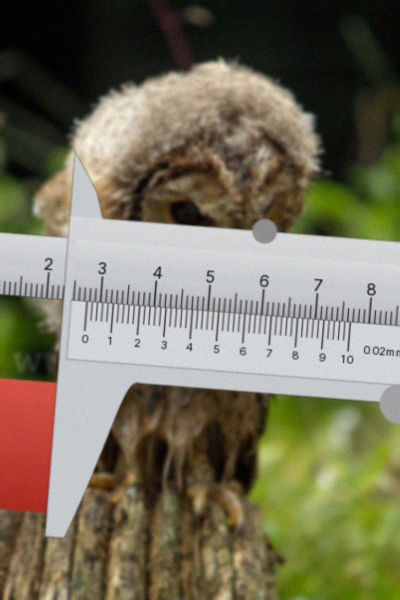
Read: 27.5,mm
